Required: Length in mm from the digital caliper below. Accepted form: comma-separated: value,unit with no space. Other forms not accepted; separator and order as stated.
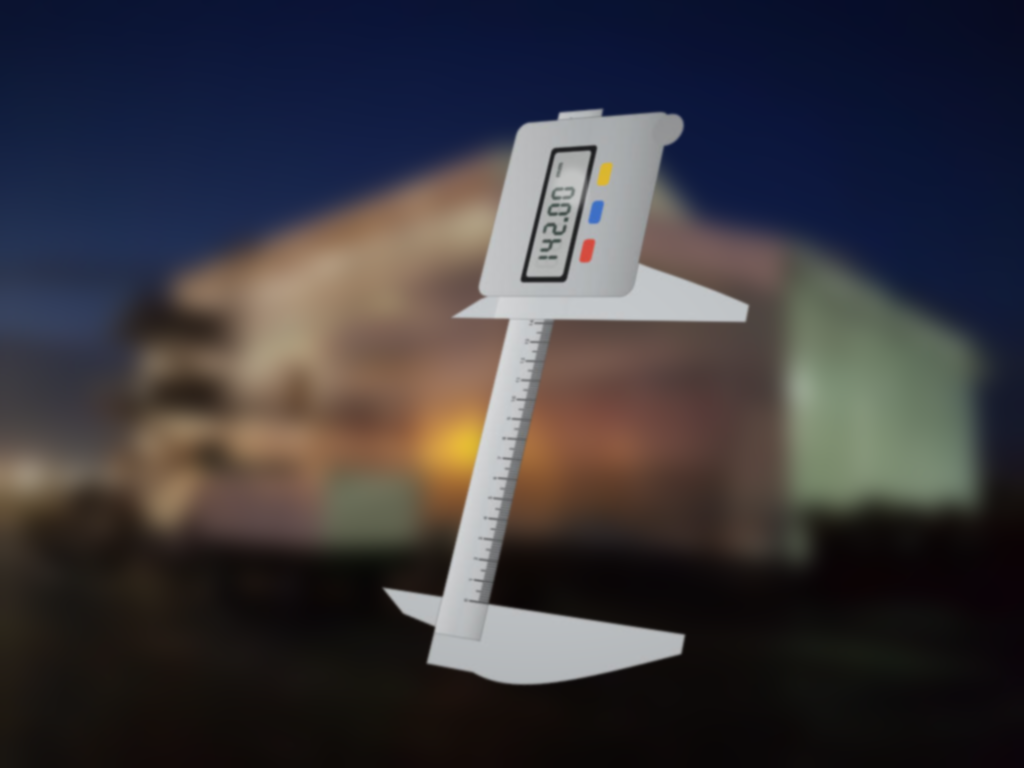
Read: 142.00,mm
